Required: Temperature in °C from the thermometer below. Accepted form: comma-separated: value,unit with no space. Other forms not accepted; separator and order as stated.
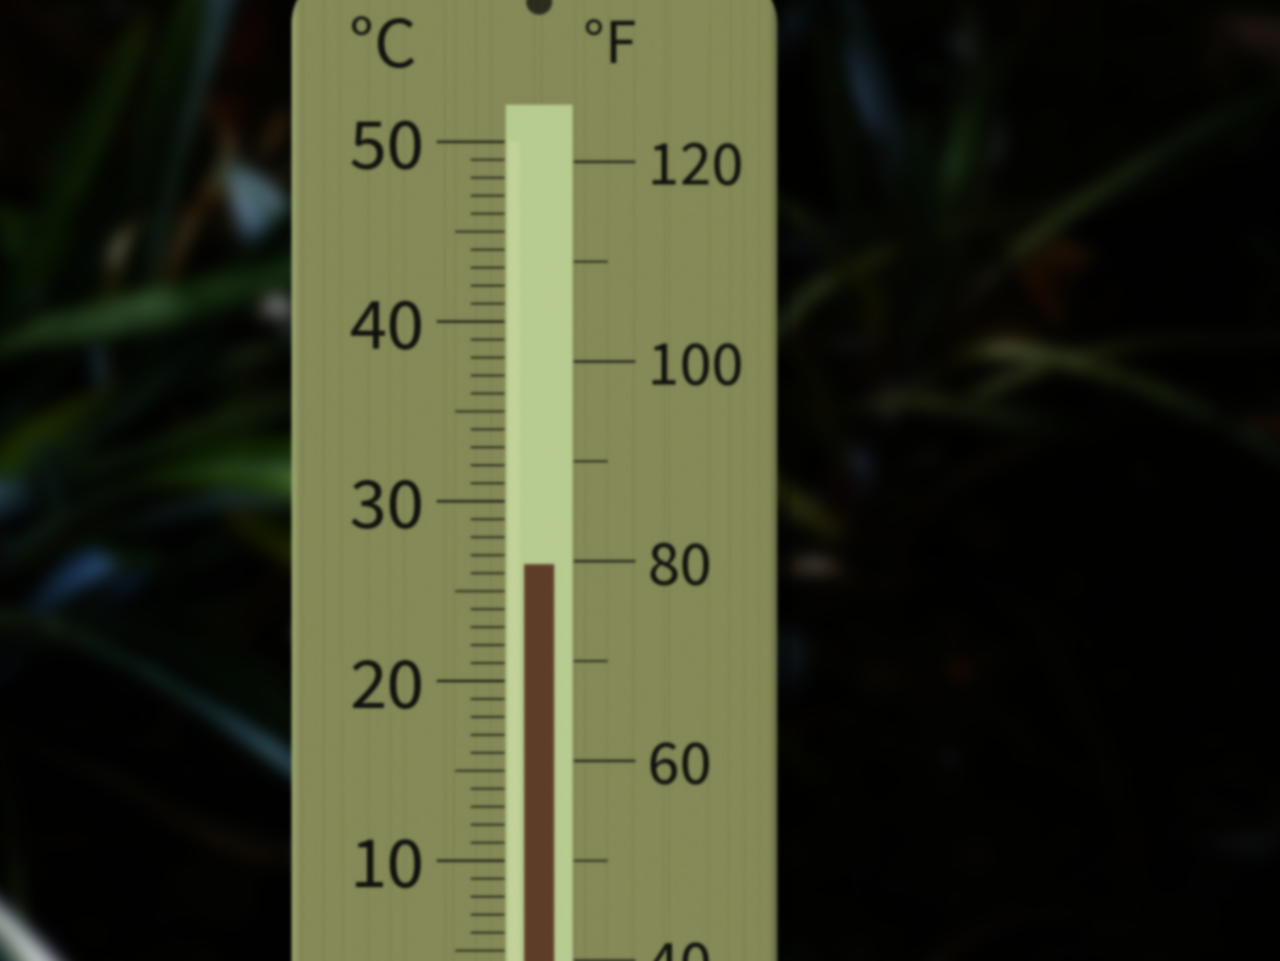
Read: 26.5,°C
